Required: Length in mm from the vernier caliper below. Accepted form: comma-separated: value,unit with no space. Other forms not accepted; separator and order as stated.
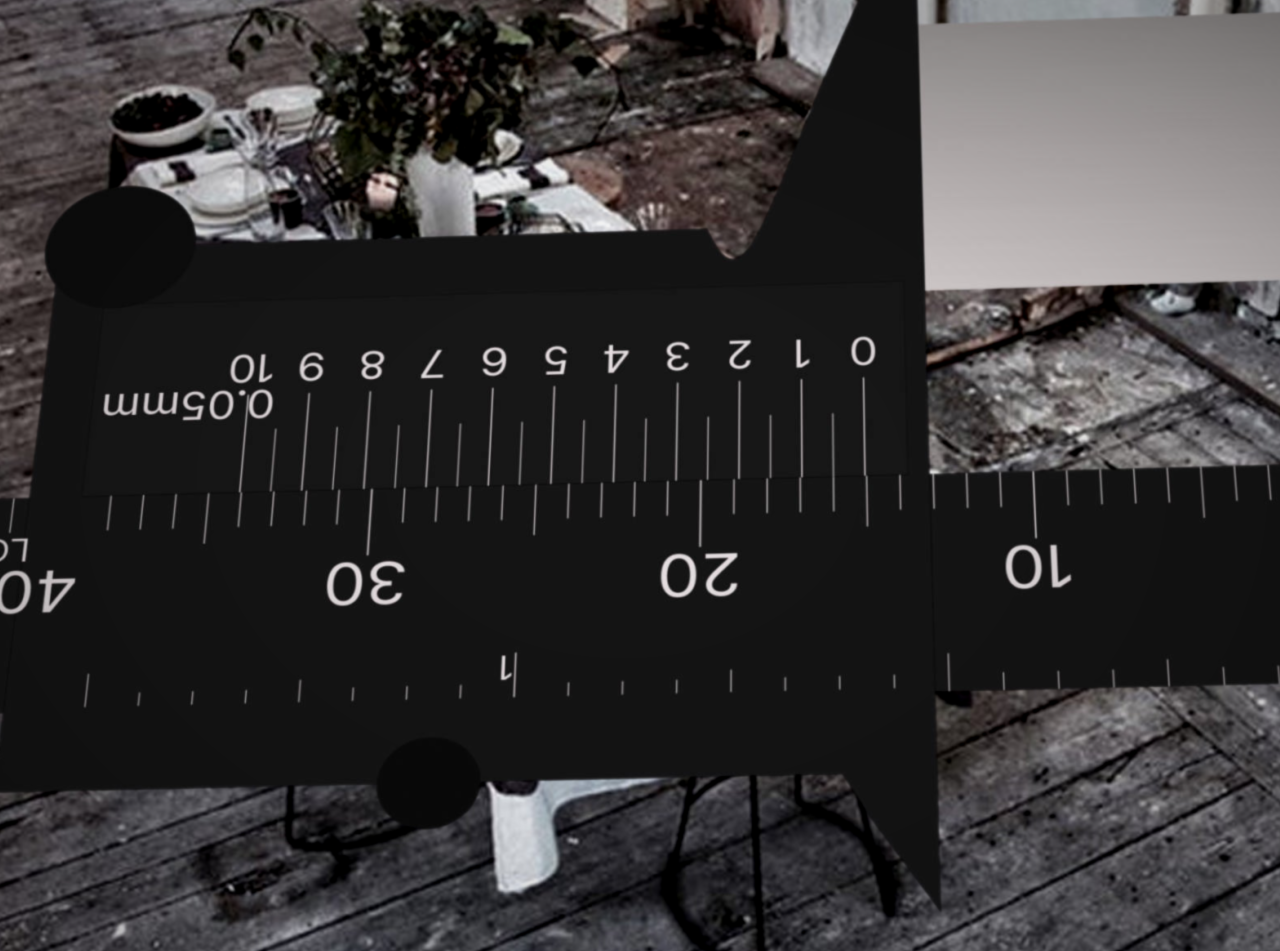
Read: 15.05,mm
